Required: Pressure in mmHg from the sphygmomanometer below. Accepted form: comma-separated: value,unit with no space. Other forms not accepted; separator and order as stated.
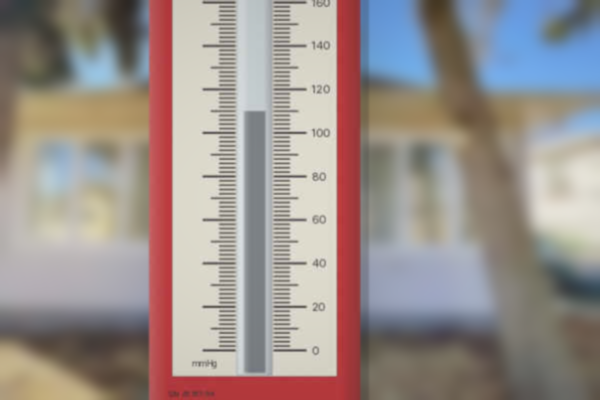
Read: 110,mmHg
